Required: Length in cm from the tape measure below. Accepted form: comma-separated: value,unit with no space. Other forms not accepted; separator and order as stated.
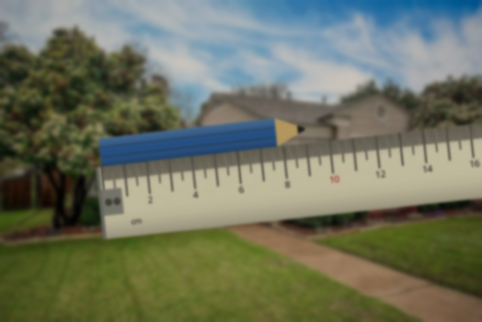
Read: 9,cm
